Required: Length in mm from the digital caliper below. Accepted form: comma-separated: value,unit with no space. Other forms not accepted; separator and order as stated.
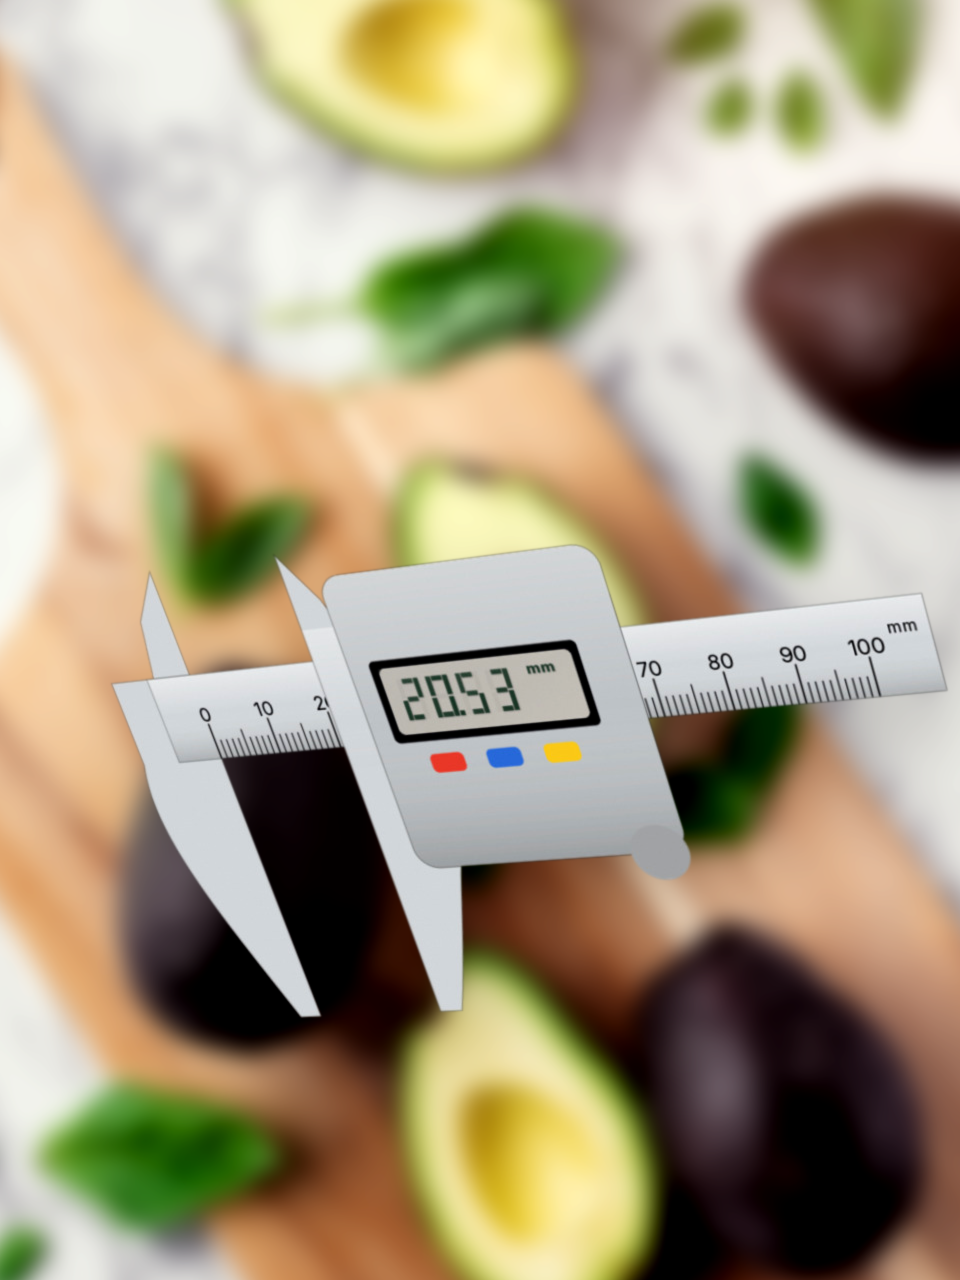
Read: 20.53,mm
